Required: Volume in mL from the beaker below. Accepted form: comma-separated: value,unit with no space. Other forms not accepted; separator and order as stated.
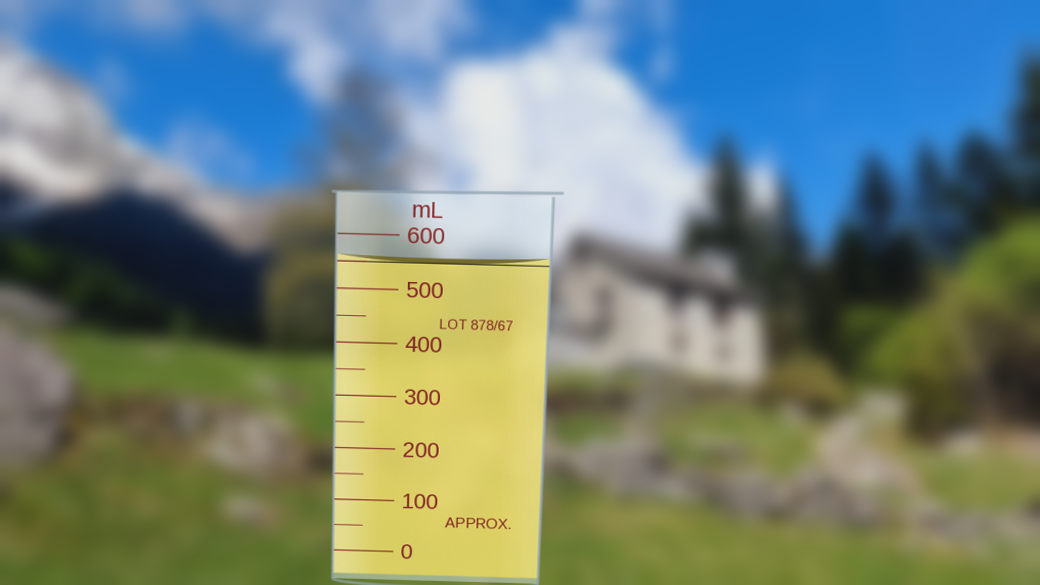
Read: 550,mL
